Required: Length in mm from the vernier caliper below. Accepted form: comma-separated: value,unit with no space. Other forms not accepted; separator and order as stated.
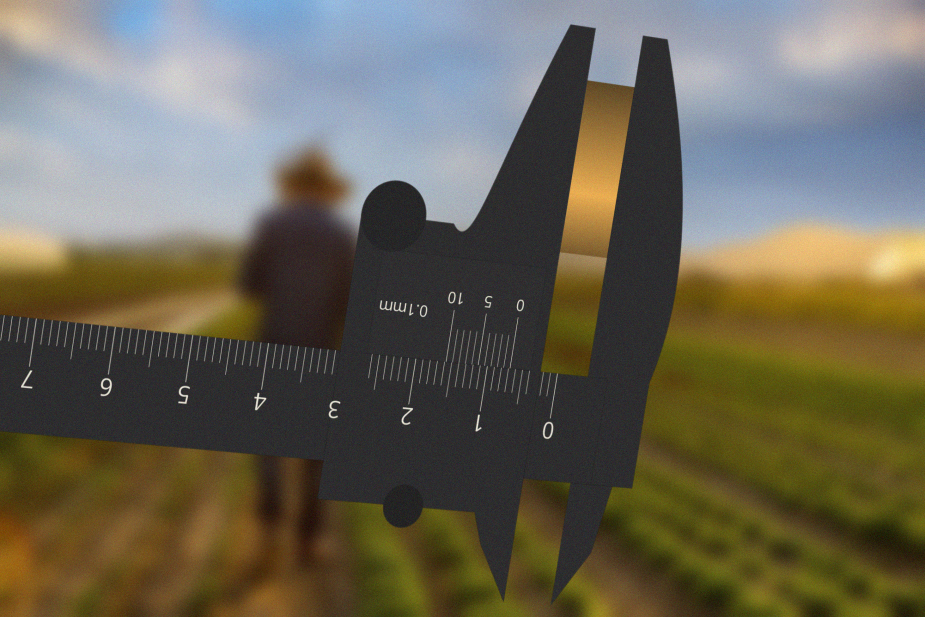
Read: 6.8,mm
